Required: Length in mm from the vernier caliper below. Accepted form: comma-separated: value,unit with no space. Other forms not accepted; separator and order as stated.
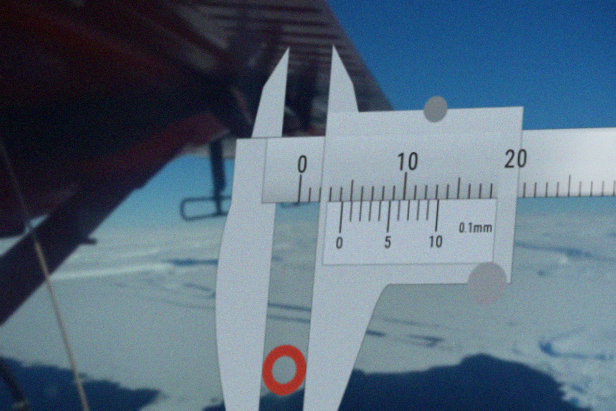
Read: 4.2,mm
